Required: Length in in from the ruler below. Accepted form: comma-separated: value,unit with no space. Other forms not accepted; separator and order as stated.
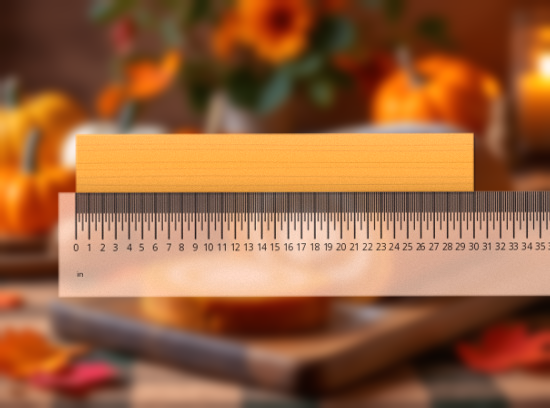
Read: 30,in
